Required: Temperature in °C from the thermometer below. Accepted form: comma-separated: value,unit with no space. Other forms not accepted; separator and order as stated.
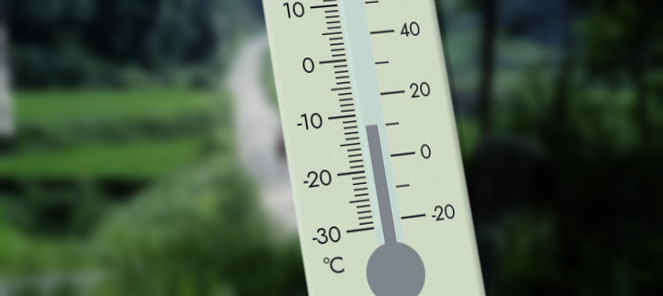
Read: -12,°C
